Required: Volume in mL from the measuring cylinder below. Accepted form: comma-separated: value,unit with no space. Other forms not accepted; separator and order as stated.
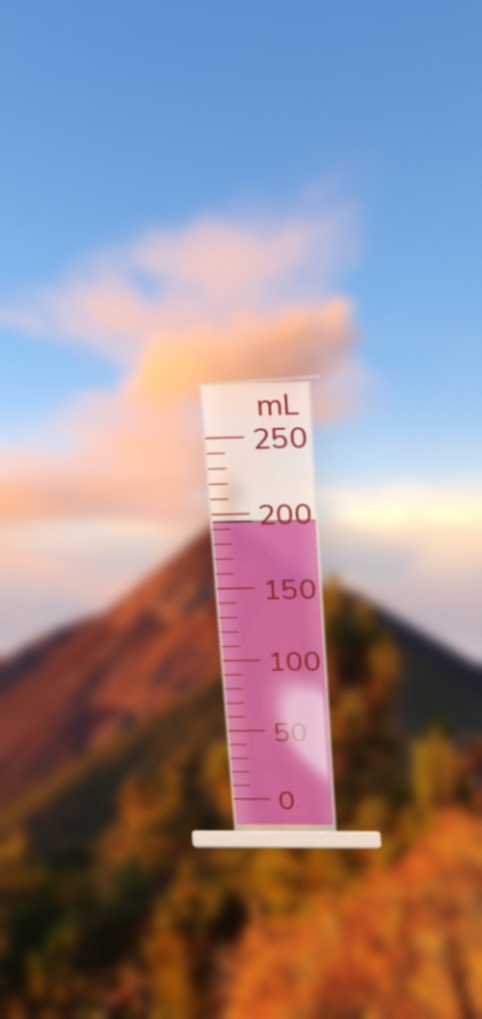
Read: 195,mL
